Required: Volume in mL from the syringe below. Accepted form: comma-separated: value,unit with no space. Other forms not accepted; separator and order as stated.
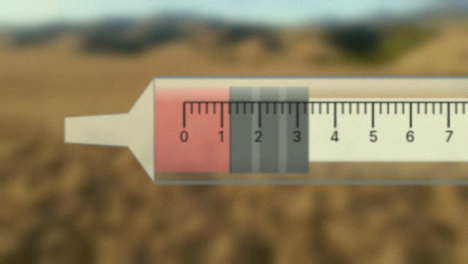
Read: 1.2,mL
